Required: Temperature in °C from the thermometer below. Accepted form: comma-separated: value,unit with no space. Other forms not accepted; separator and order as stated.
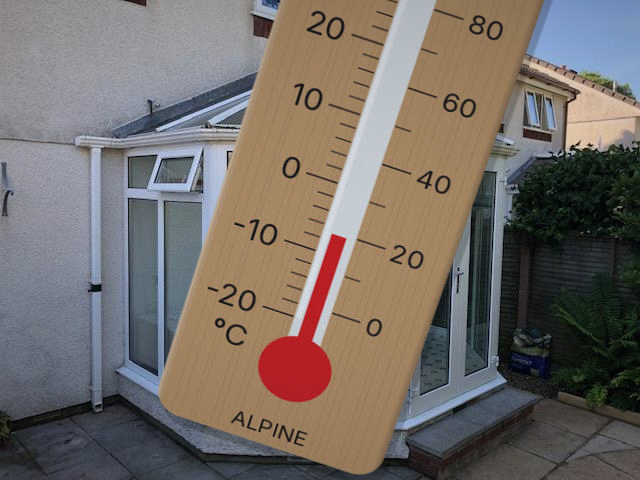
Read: -7,°C
